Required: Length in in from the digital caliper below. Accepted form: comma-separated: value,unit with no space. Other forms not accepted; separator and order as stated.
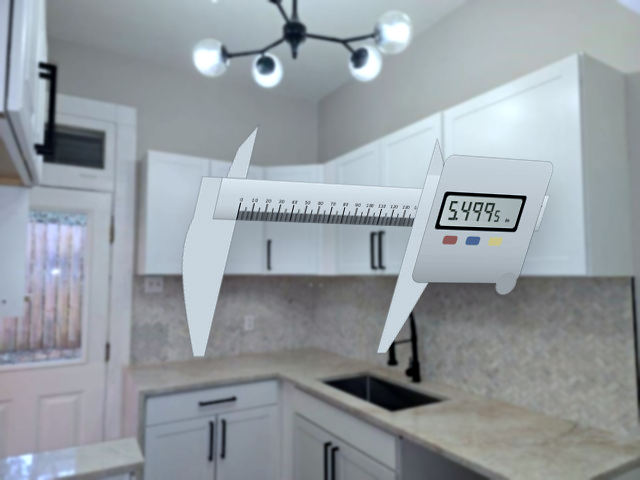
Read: 5.4995,in
